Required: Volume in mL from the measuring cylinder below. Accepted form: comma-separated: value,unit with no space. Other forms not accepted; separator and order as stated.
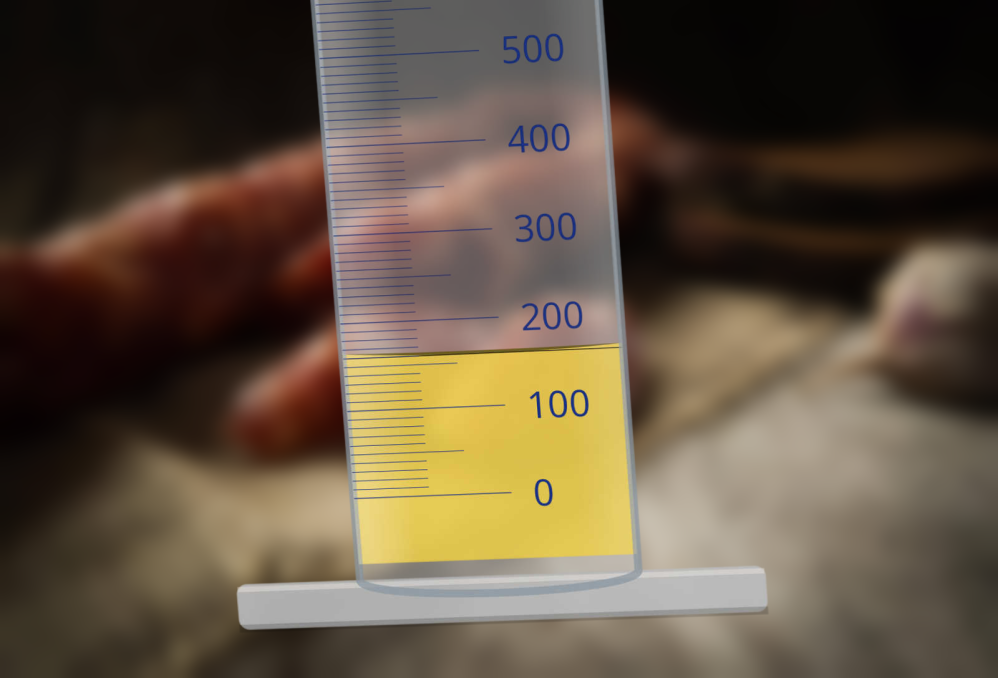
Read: 160,mL
